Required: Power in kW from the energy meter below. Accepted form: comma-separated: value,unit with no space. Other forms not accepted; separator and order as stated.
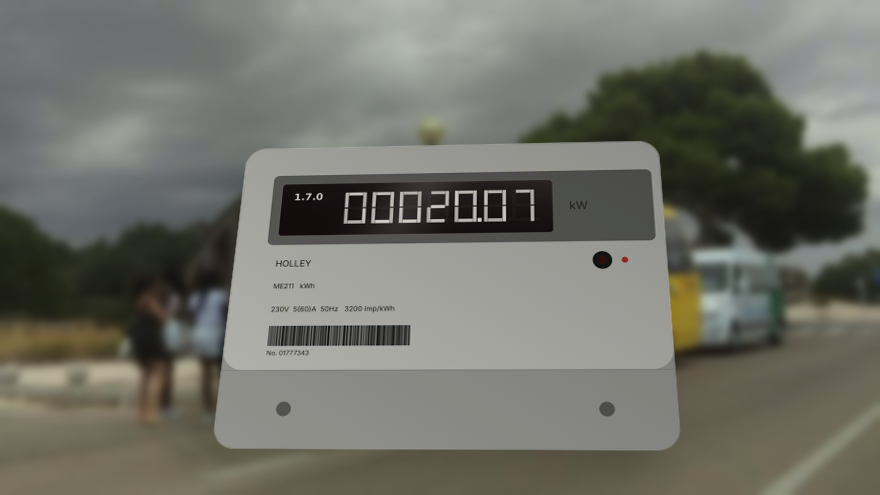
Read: 20.07,kW
